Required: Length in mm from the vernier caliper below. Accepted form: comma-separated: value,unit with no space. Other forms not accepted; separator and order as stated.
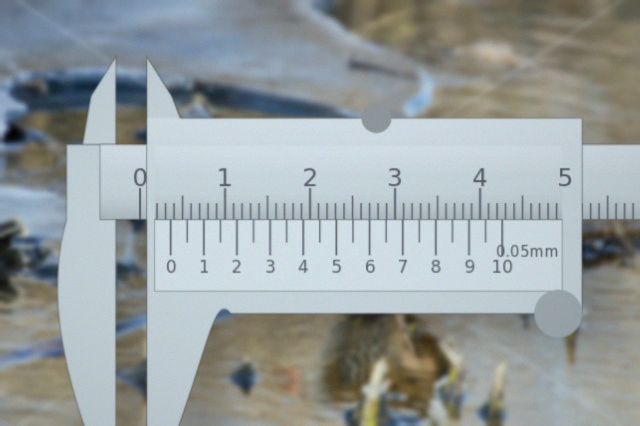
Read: 3.6,mm
